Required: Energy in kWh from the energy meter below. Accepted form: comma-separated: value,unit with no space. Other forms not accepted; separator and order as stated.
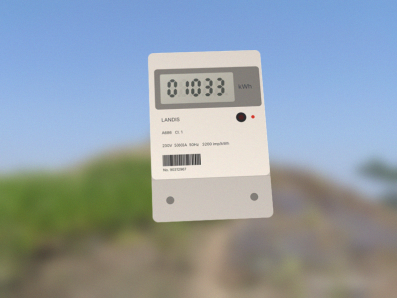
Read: 1033,kWh
